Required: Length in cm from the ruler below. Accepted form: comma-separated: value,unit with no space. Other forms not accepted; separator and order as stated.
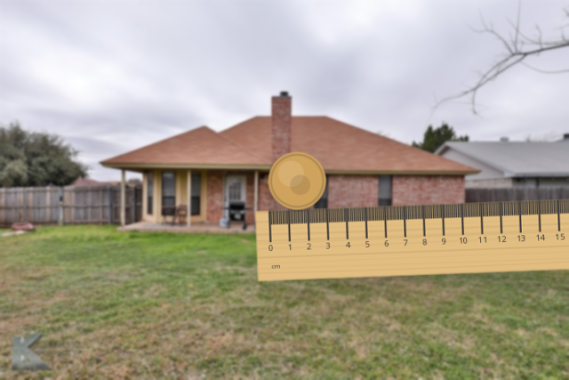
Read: 3,cm
